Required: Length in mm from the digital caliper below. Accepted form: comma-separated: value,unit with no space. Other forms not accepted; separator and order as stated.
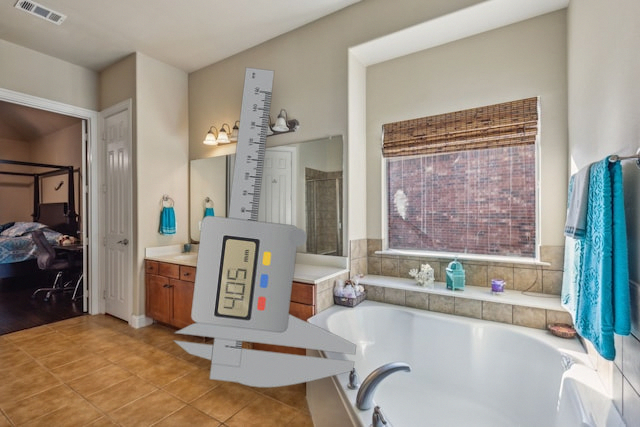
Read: 4.05,mm
